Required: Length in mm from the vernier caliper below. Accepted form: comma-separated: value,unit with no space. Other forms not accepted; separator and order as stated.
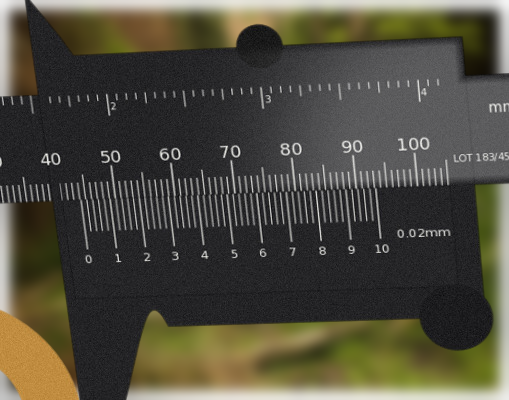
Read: 44.2,mm
